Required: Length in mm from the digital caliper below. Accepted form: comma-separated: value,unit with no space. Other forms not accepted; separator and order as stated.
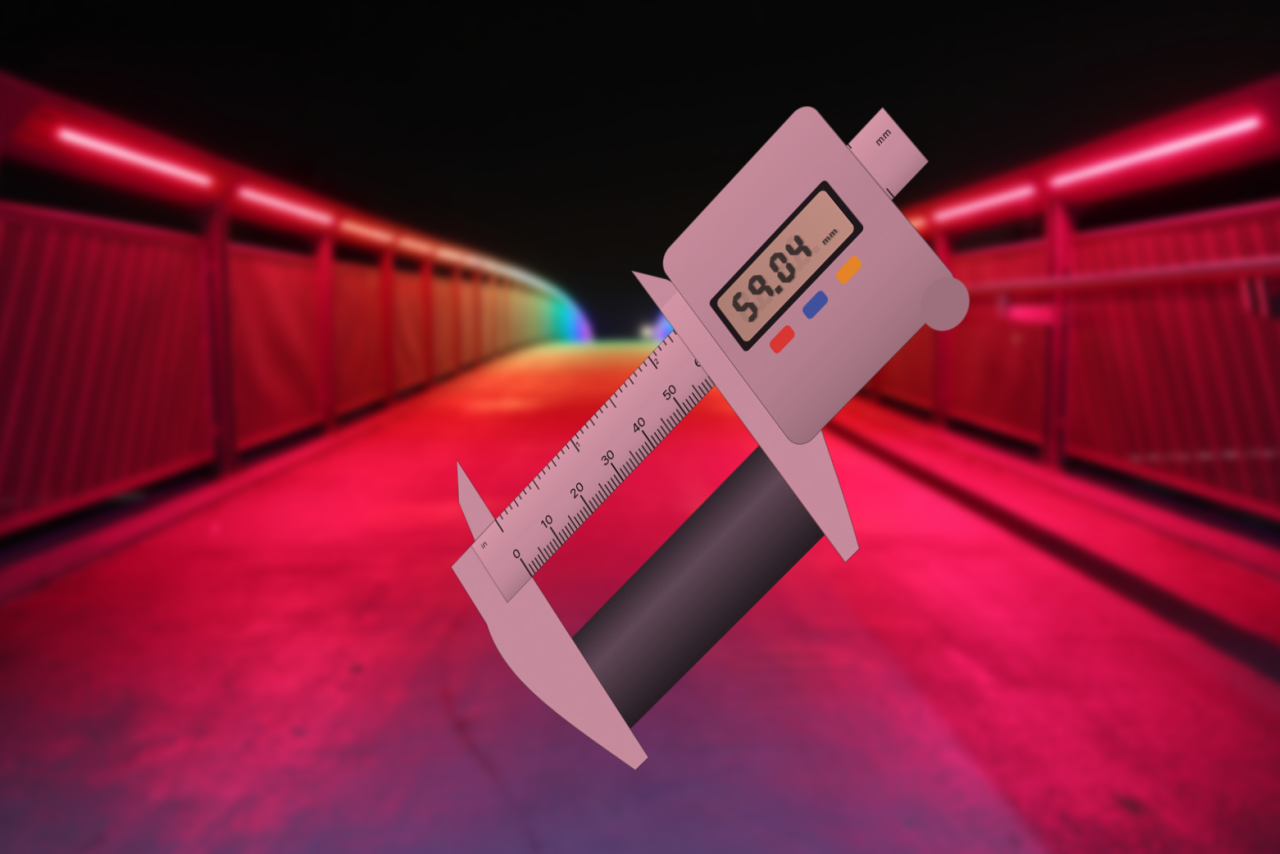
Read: 59.04,mm
